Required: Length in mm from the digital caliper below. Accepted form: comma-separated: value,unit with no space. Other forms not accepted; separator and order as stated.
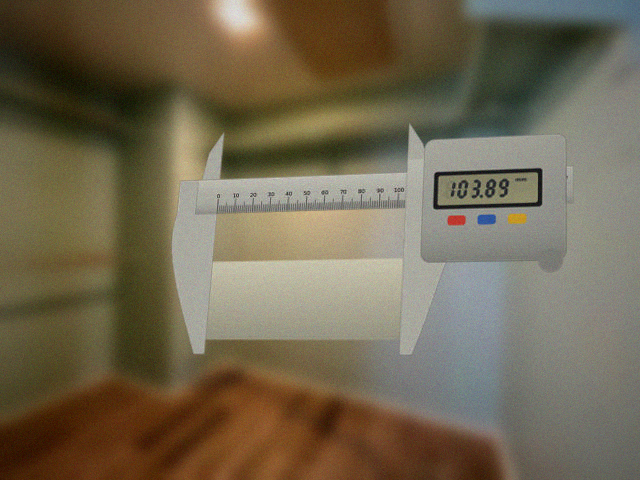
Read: 103.89,mm
